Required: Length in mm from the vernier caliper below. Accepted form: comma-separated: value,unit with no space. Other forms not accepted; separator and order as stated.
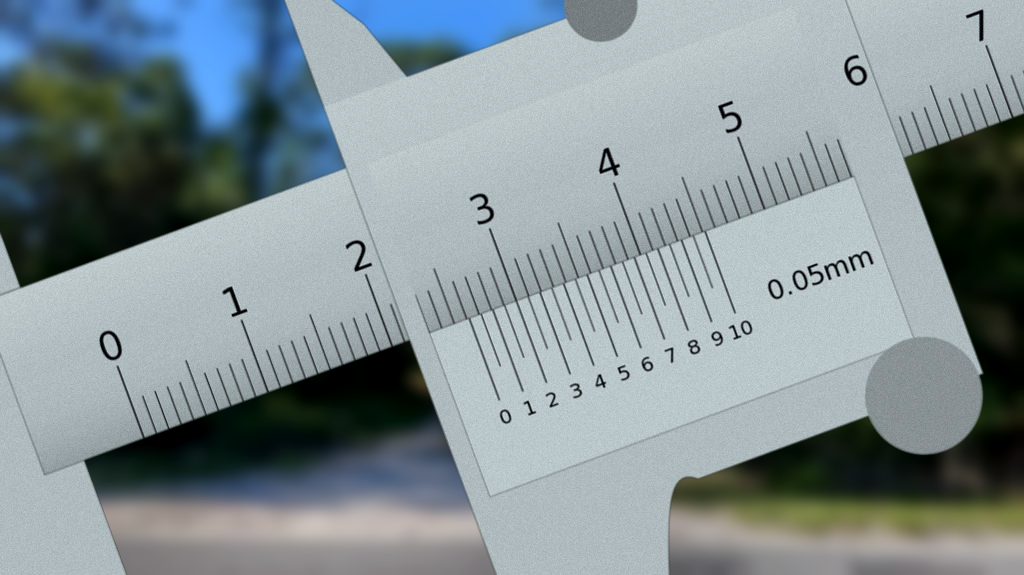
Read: 26.2,mm
